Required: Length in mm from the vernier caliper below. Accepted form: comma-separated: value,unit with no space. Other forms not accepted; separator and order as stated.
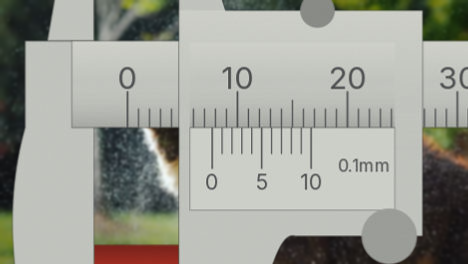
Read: 7.7,mm
